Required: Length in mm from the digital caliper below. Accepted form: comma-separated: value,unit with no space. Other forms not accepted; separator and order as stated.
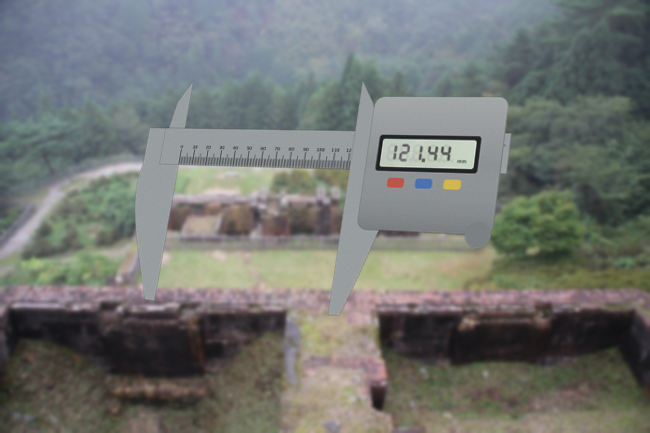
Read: 121.44,mm
